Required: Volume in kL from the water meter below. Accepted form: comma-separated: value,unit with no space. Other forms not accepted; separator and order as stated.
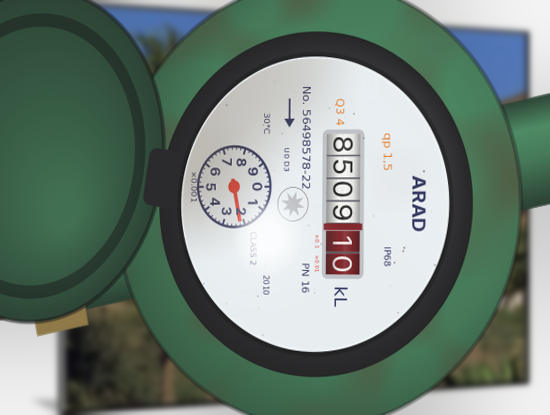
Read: 8509.102,kL
